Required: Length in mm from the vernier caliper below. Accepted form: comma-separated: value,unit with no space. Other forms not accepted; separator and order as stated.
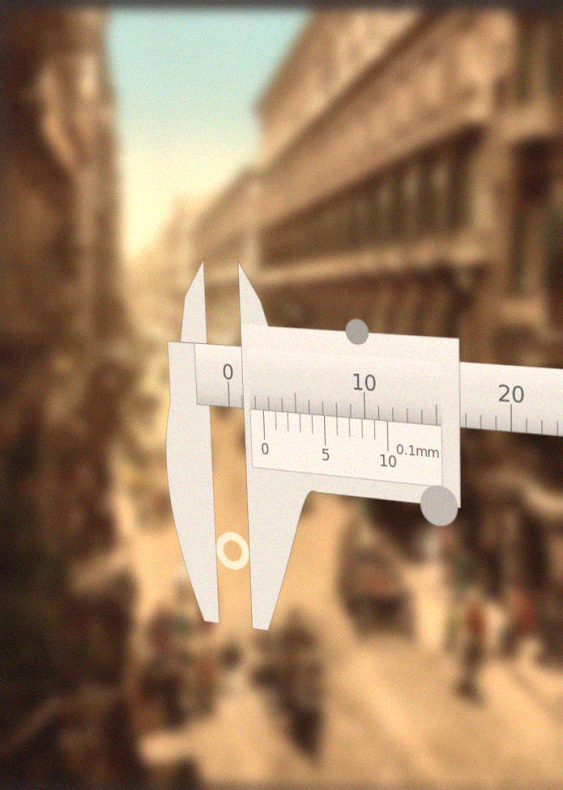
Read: 2.6,mm
